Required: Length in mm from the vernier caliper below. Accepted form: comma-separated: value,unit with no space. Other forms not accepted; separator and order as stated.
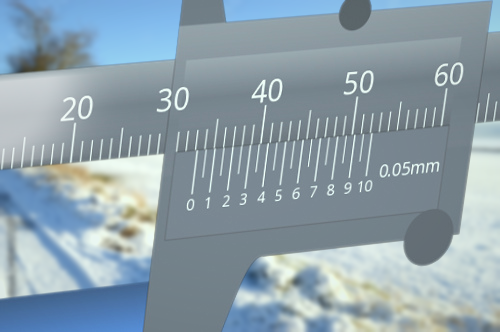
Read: 33.2,mm
